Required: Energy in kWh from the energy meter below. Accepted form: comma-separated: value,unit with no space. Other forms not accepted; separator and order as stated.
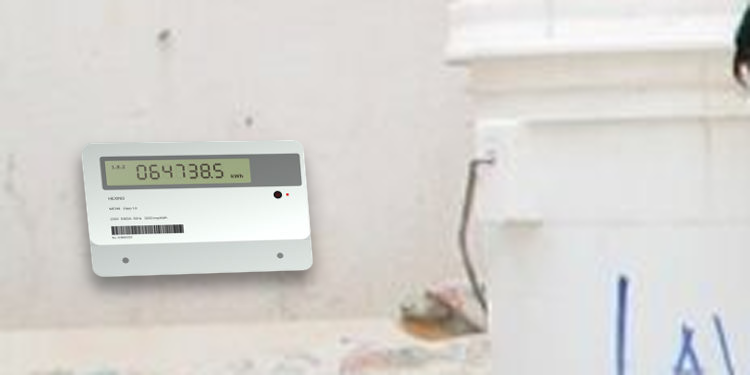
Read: 64738.5,kWh
